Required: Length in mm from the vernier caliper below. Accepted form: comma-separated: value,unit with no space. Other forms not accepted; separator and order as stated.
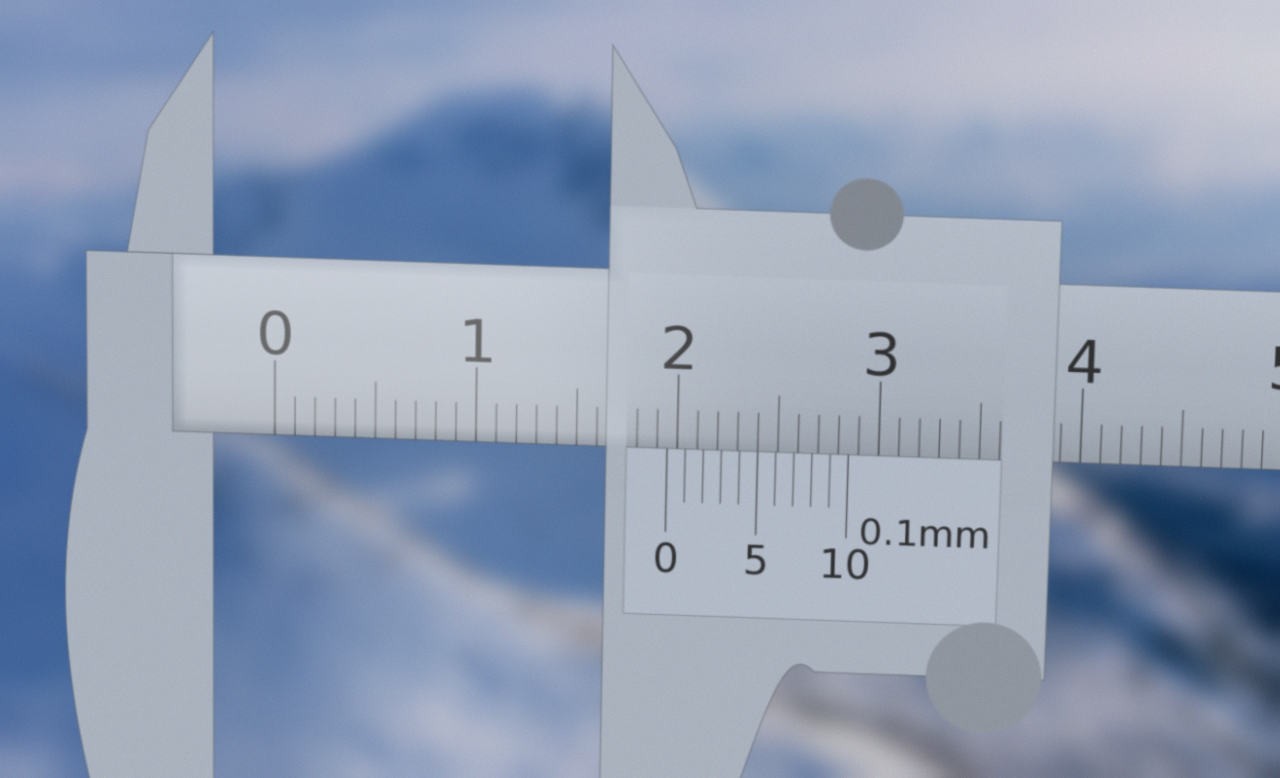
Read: 19.5,mm
